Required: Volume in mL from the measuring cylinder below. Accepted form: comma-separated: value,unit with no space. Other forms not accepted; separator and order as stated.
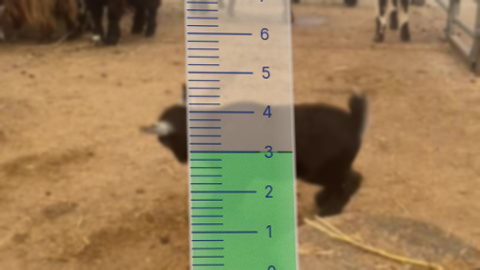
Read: 3,mL
